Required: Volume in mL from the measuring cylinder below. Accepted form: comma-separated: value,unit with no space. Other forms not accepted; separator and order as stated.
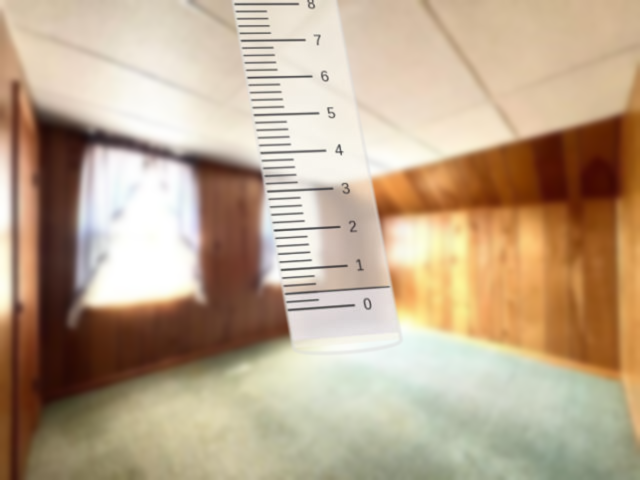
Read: 0.4,mL
